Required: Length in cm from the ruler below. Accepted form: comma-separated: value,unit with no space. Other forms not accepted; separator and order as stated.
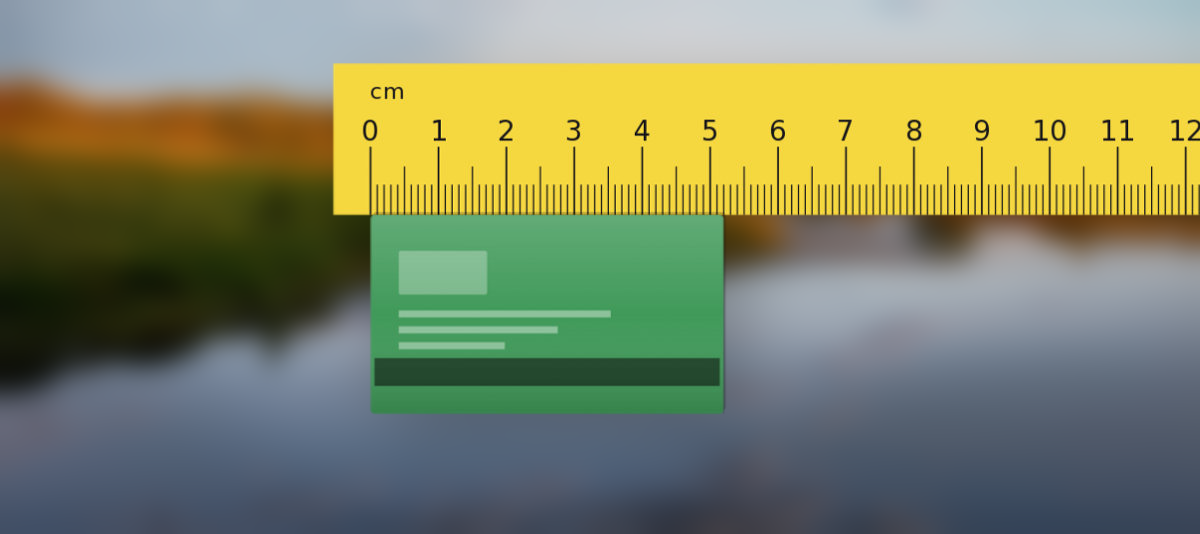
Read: 5.2,cm
